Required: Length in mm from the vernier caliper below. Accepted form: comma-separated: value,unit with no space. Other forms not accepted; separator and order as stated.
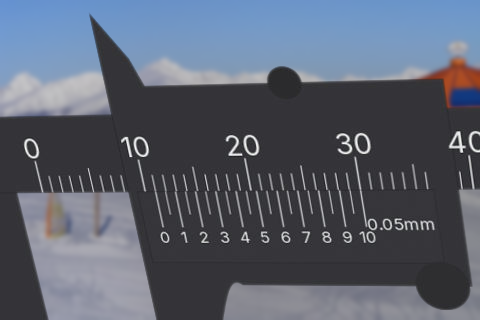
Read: 11.0,mm
